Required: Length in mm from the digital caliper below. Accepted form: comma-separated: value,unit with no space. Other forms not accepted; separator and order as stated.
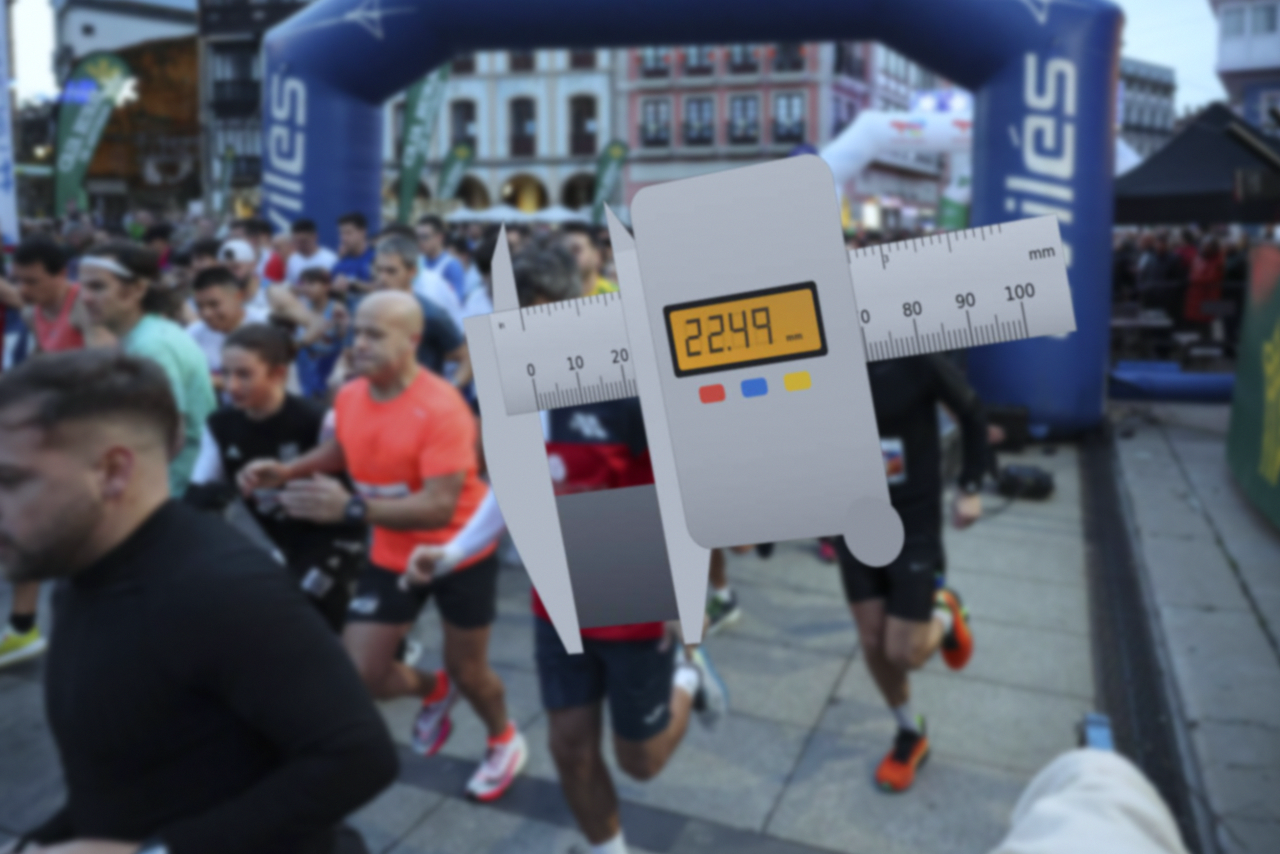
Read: 22.49,mm
